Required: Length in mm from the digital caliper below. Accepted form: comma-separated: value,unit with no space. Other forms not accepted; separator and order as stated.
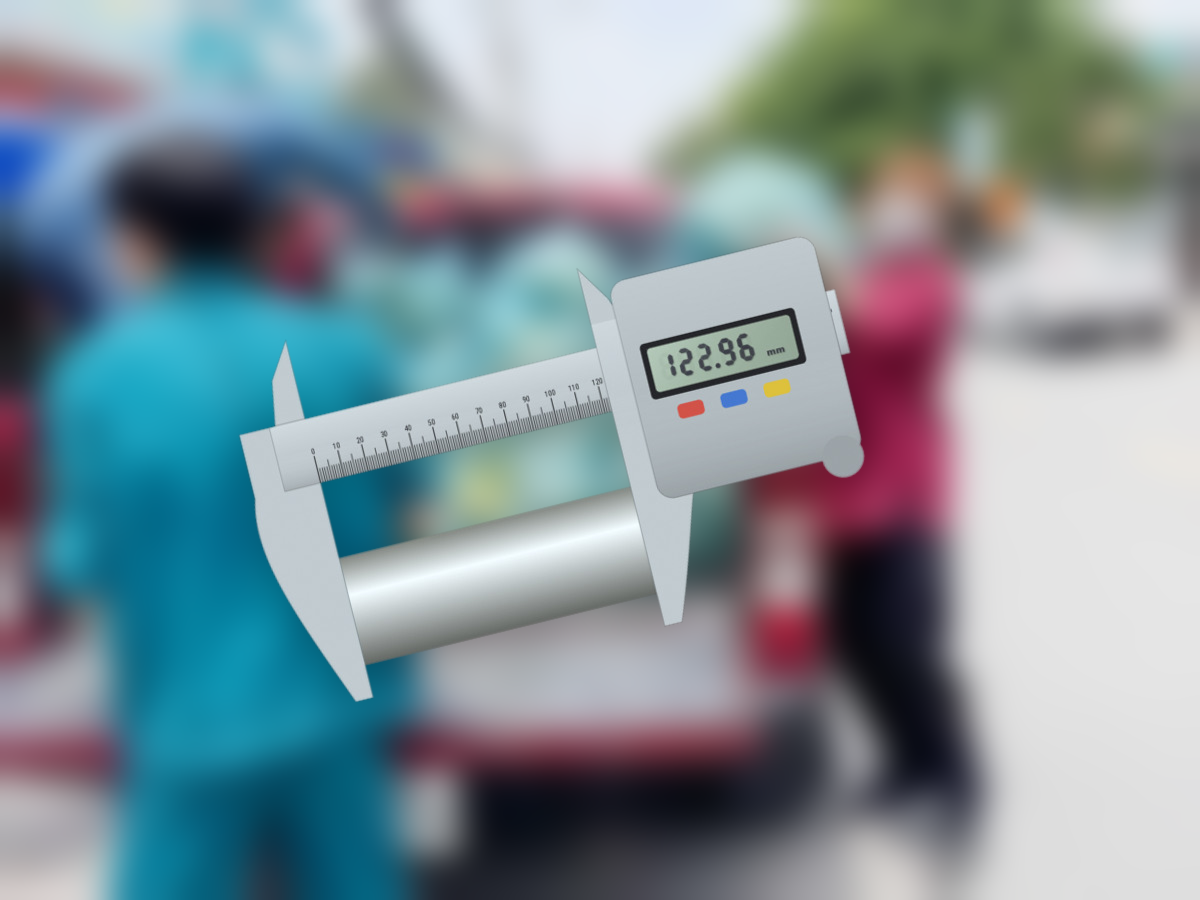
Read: 122.96,mm
